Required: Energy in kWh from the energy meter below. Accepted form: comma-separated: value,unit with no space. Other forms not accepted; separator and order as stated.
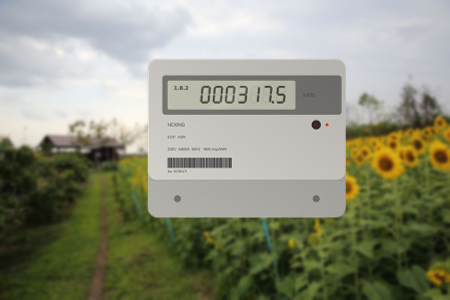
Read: 317.5,kWh
